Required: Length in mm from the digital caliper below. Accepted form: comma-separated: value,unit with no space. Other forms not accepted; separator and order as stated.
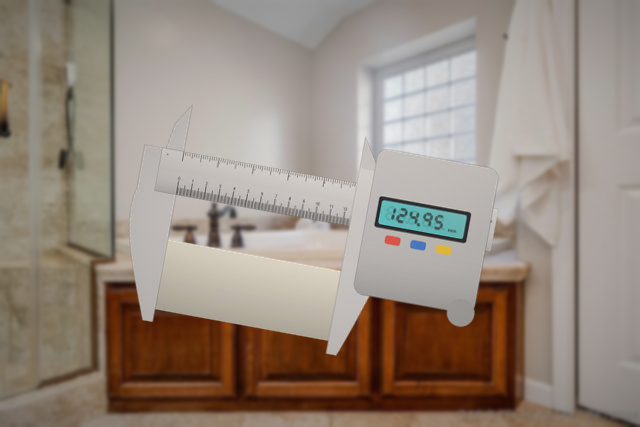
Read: 124.95,mm
